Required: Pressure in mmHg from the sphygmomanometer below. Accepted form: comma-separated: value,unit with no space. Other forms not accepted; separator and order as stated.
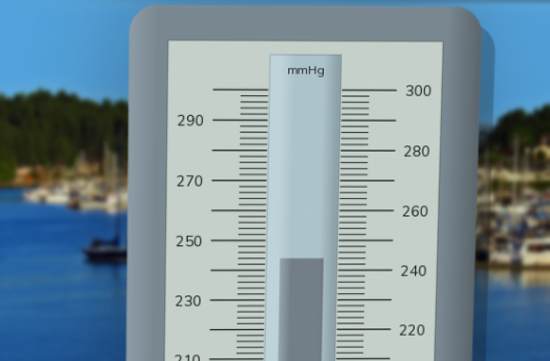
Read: 244,mmHg
